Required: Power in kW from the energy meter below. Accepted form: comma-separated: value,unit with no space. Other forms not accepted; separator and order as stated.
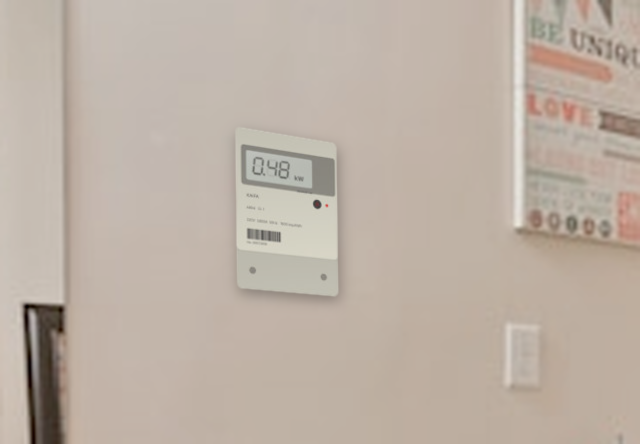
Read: 0.48,kW
